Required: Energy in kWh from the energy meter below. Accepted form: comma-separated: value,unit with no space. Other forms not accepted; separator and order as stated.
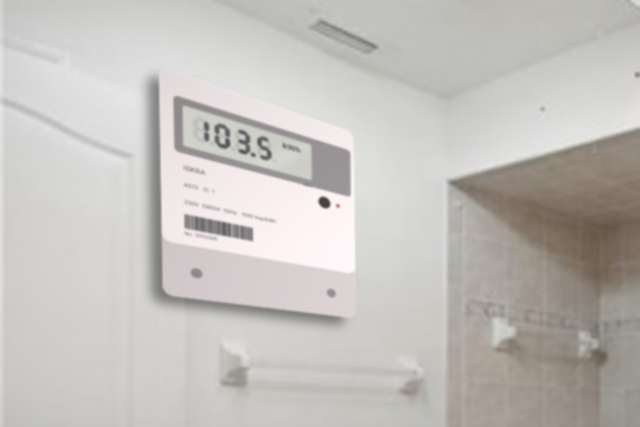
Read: 103.5,kWh
